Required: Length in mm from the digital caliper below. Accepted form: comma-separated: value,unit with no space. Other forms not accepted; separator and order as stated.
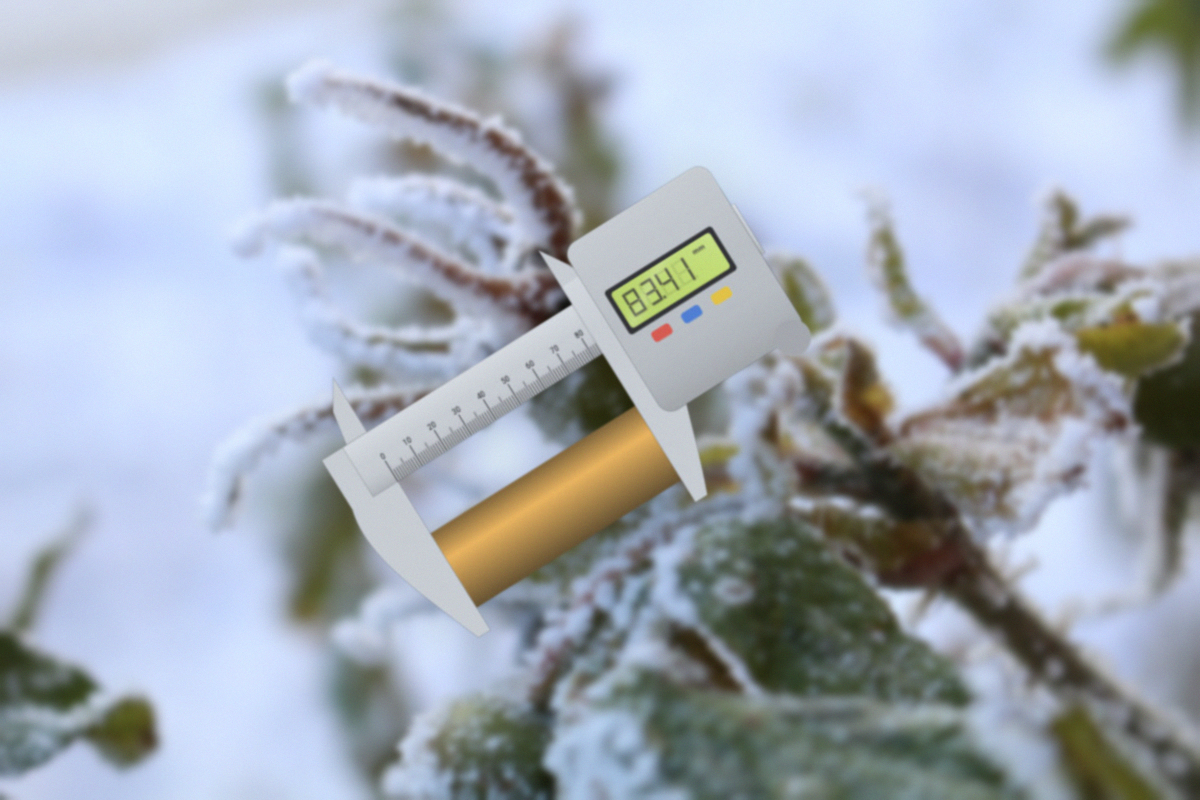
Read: 83.41,mm
